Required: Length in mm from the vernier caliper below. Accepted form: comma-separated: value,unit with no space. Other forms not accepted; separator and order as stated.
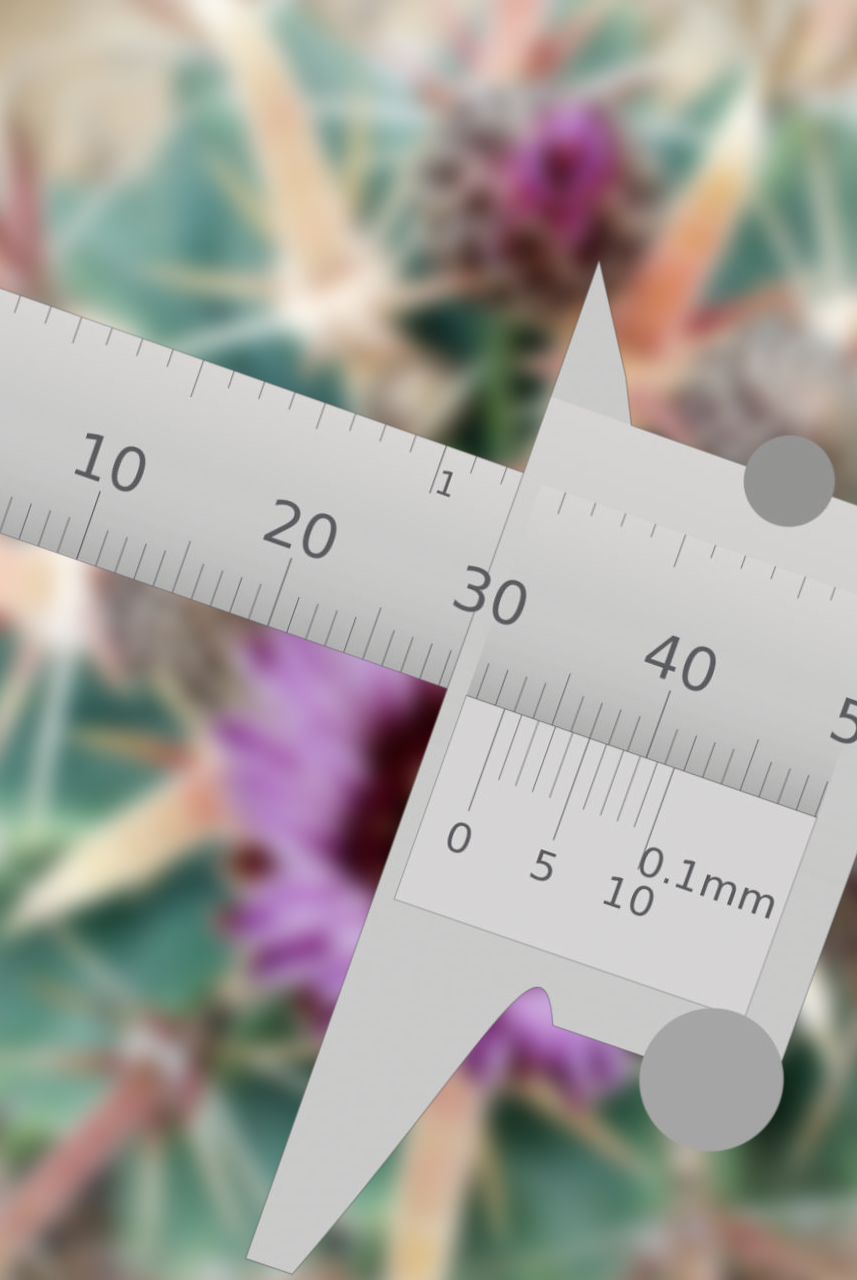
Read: 32.5,mm
